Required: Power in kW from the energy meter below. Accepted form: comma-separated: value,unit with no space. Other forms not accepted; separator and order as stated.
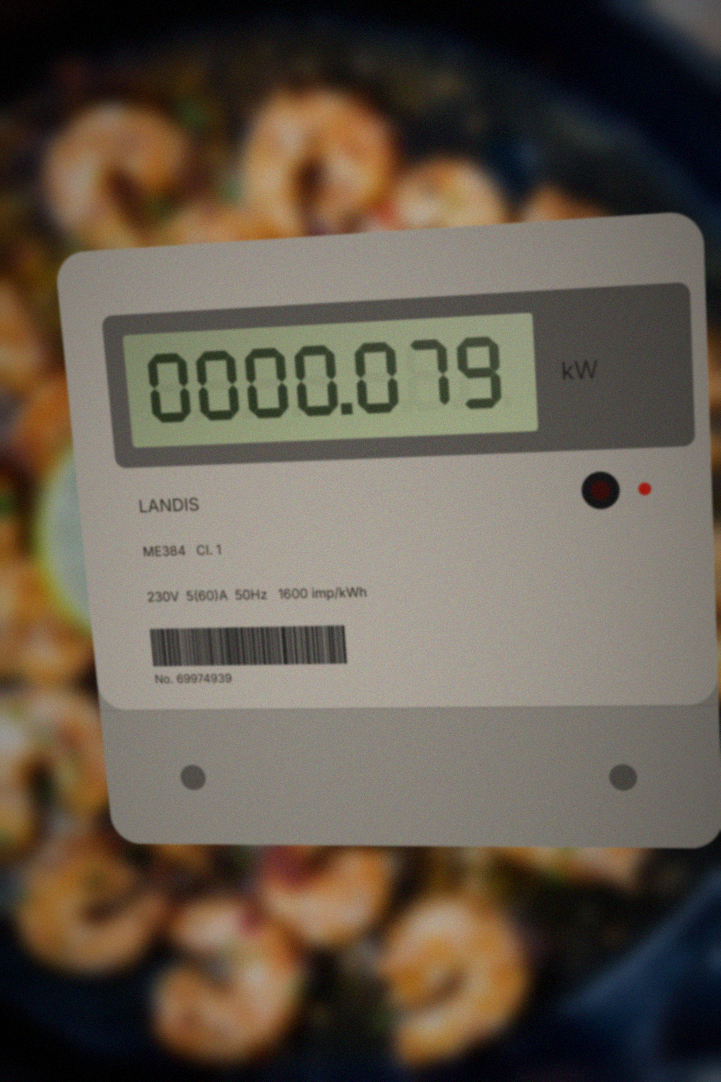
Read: 0.079,kW
